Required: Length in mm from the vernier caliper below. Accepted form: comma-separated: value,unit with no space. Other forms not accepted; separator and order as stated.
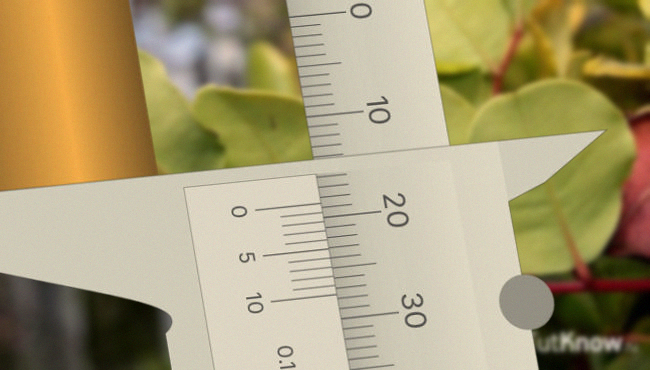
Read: 18.6,mm
